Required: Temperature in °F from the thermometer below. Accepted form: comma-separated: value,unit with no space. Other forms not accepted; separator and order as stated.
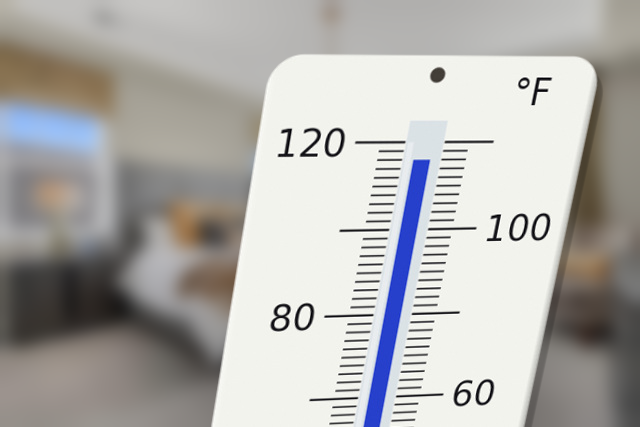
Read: 116,°F
